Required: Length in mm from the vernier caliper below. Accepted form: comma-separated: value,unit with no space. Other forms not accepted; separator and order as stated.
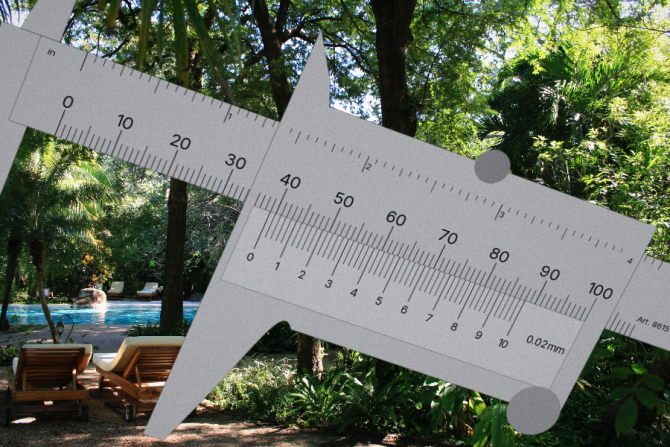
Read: 39.0,mm
